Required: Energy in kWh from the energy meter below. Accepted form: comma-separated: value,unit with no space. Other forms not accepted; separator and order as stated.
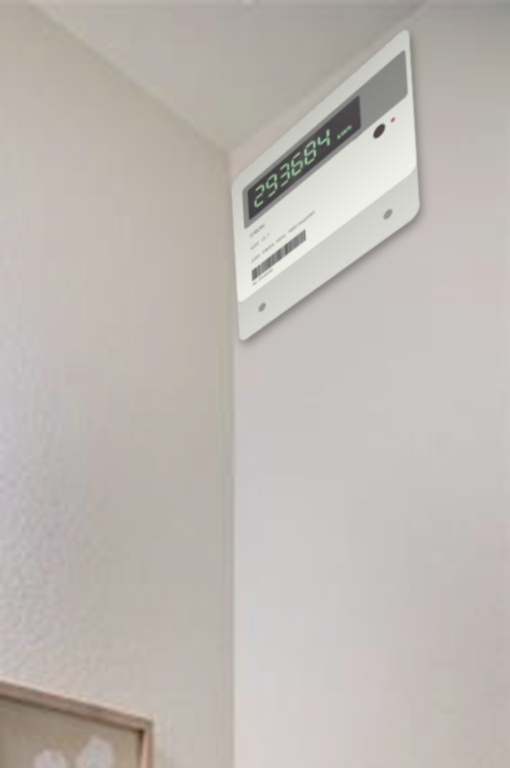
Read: 293684,kWh
